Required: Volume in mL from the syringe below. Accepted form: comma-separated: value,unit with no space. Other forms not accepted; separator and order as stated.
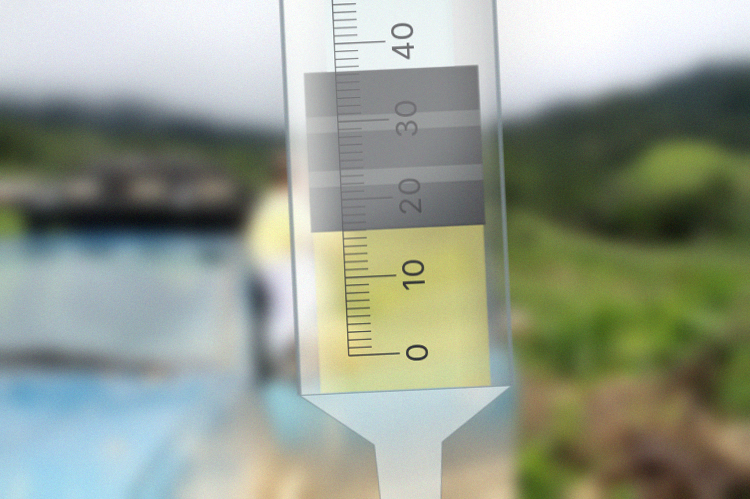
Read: 16,mL
